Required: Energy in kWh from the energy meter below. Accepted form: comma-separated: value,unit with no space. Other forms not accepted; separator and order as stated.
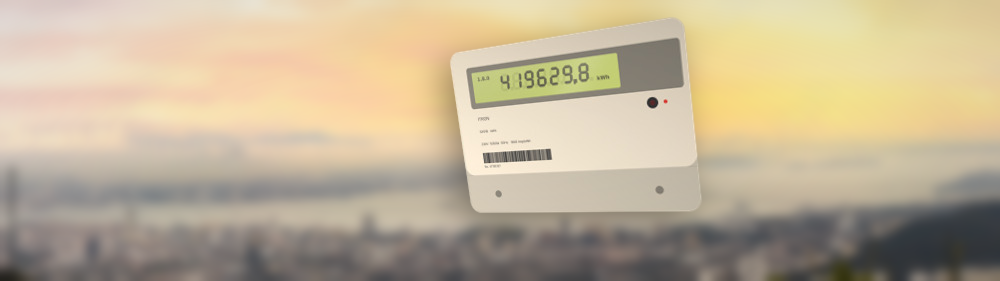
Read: 419629.8,kWh
